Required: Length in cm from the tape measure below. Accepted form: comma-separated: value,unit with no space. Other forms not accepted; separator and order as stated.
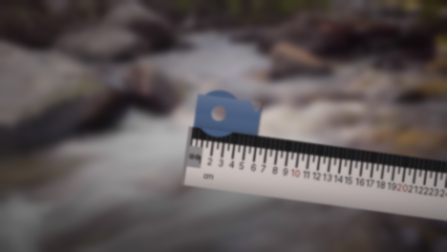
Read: 6,cm
